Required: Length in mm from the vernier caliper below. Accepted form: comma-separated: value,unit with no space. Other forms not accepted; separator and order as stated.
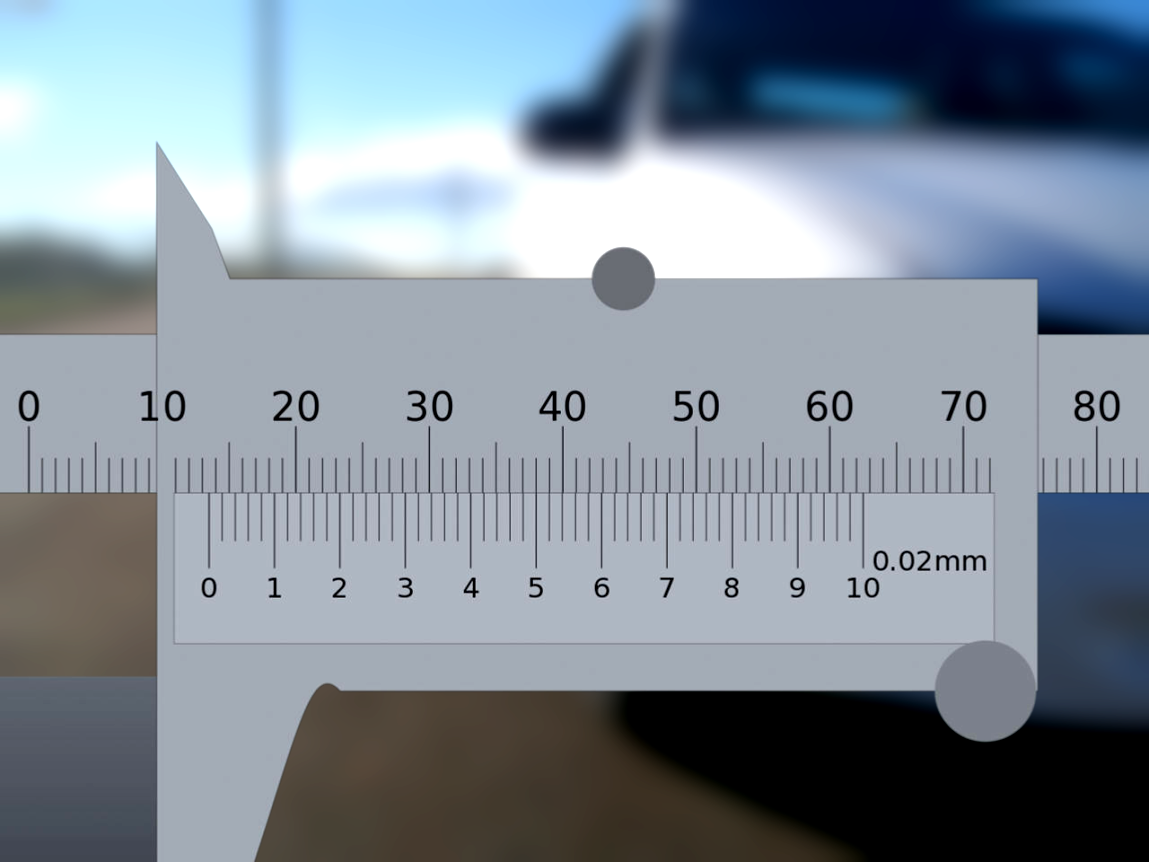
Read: 13.5,mm
